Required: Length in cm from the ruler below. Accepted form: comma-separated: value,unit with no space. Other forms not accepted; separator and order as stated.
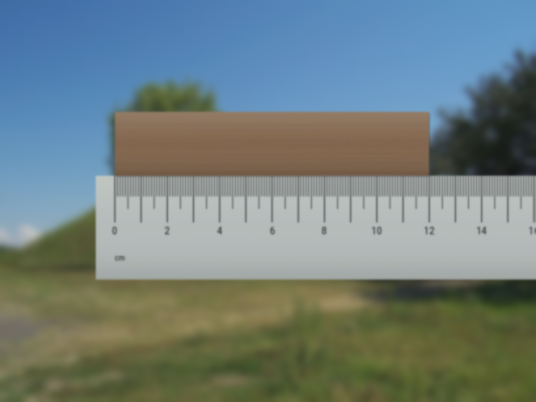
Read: 12,cm
